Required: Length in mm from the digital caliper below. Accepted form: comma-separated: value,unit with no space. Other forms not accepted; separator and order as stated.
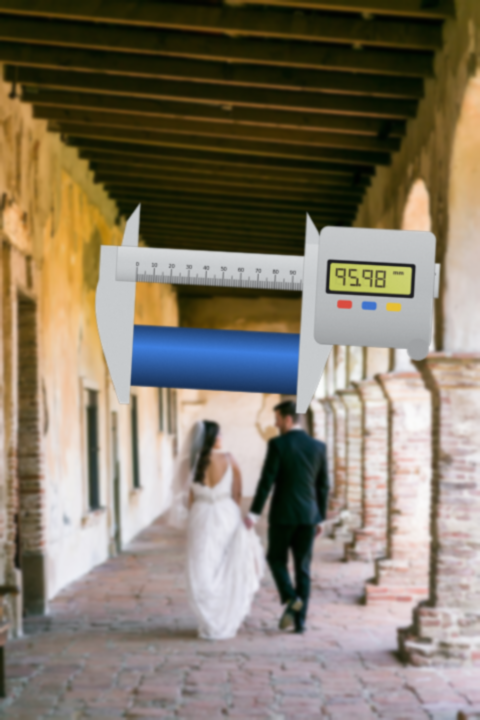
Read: 95.98,mm
